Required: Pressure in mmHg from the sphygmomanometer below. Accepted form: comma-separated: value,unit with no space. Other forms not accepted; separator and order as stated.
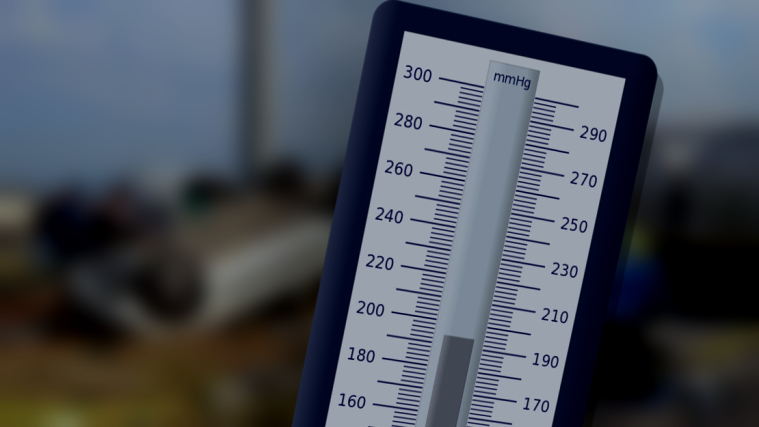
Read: 194,mmHg
